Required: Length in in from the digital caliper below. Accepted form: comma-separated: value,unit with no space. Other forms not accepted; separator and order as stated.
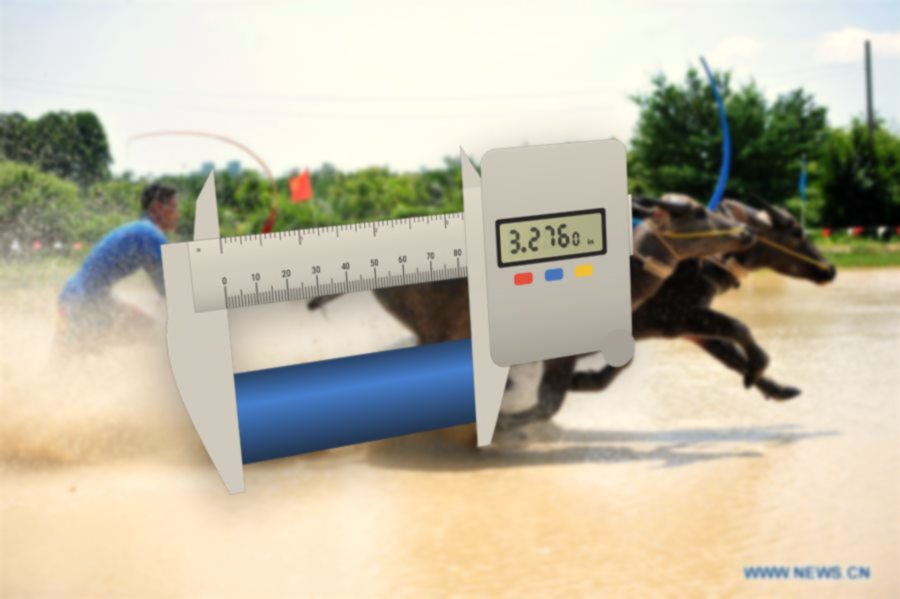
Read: 3.2760,in
